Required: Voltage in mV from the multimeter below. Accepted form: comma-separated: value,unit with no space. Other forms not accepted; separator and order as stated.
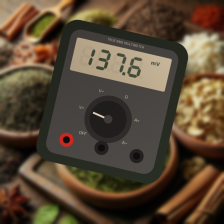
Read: 137.6,mV
